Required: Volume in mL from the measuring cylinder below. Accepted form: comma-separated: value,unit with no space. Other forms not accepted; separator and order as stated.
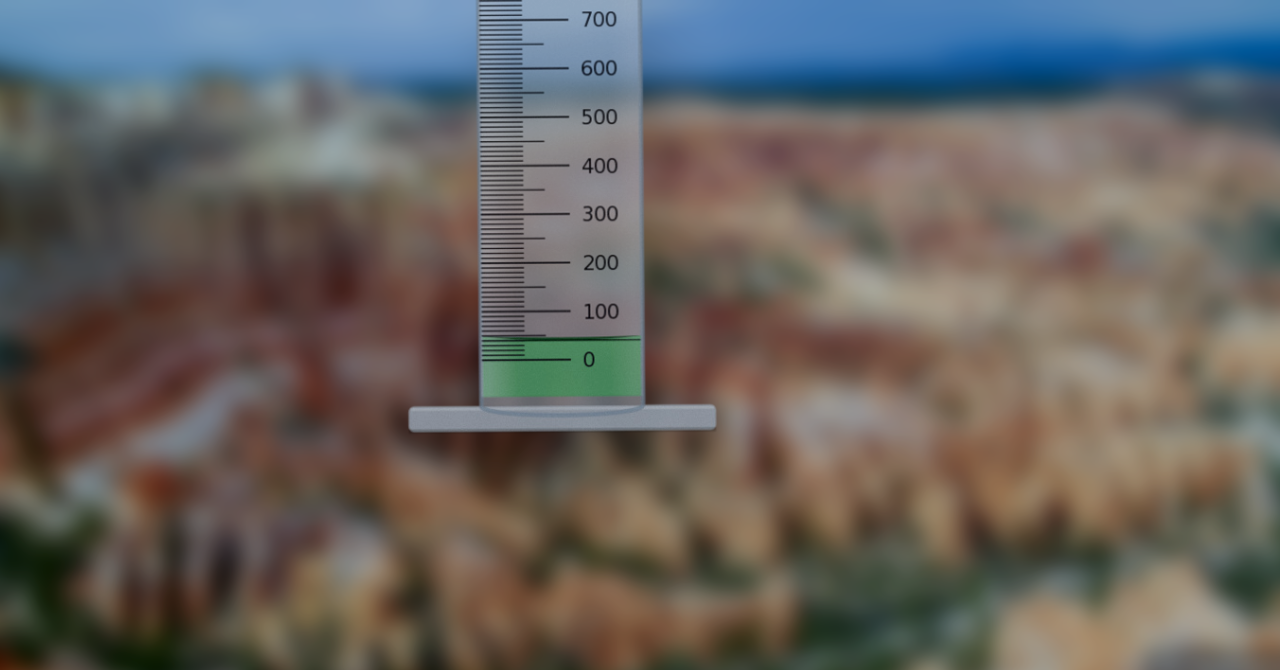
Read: 40,mL
